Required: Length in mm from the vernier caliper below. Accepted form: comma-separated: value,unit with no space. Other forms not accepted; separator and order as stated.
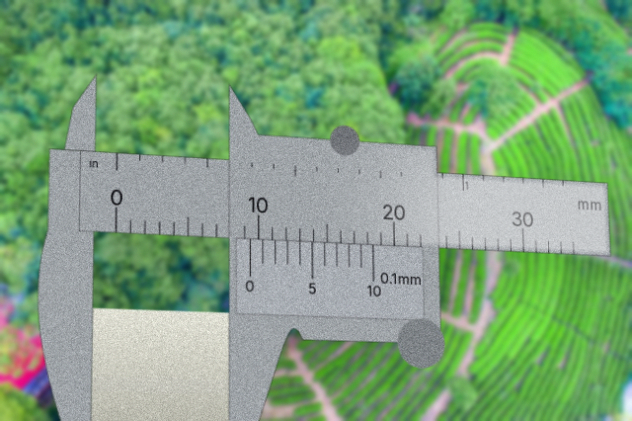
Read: 9.4,mm
